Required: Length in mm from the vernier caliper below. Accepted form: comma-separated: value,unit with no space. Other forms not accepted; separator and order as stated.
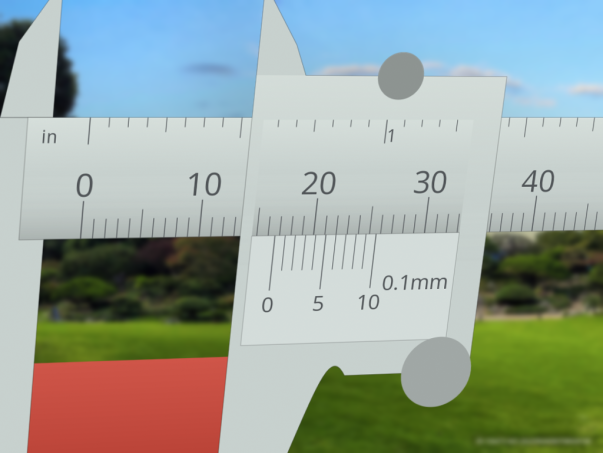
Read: 16.6,mm
